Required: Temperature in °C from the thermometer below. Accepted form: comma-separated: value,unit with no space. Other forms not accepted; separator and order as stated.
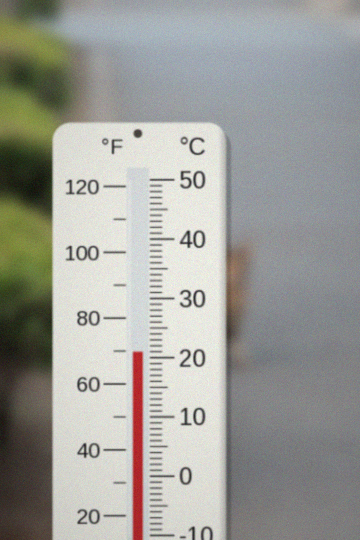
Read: 21,°C
